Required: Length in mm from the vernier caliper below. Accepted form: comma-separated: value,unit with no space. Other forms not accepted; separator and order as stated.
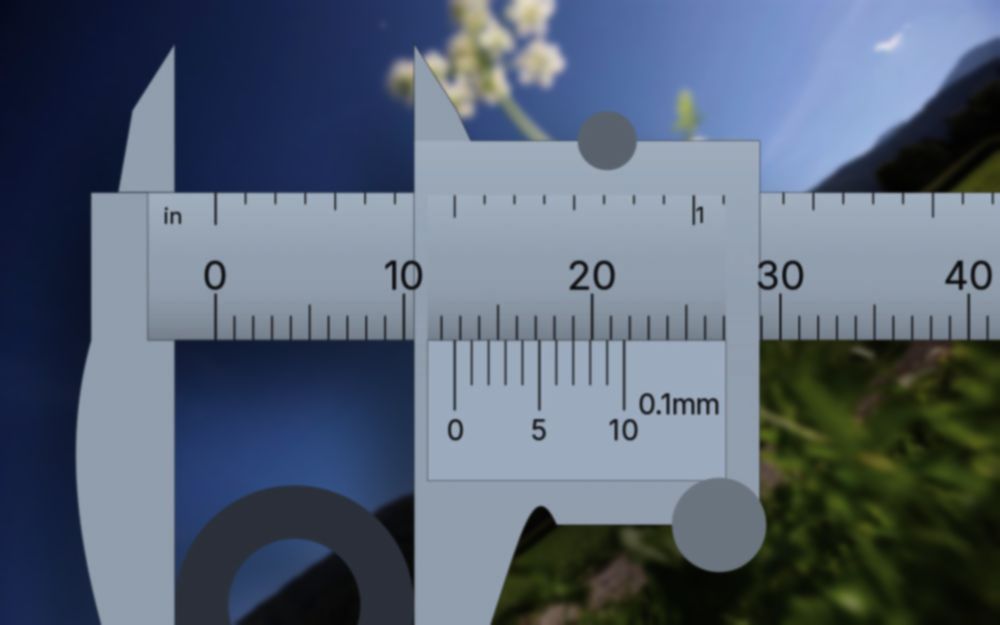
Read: 12.7,mm
